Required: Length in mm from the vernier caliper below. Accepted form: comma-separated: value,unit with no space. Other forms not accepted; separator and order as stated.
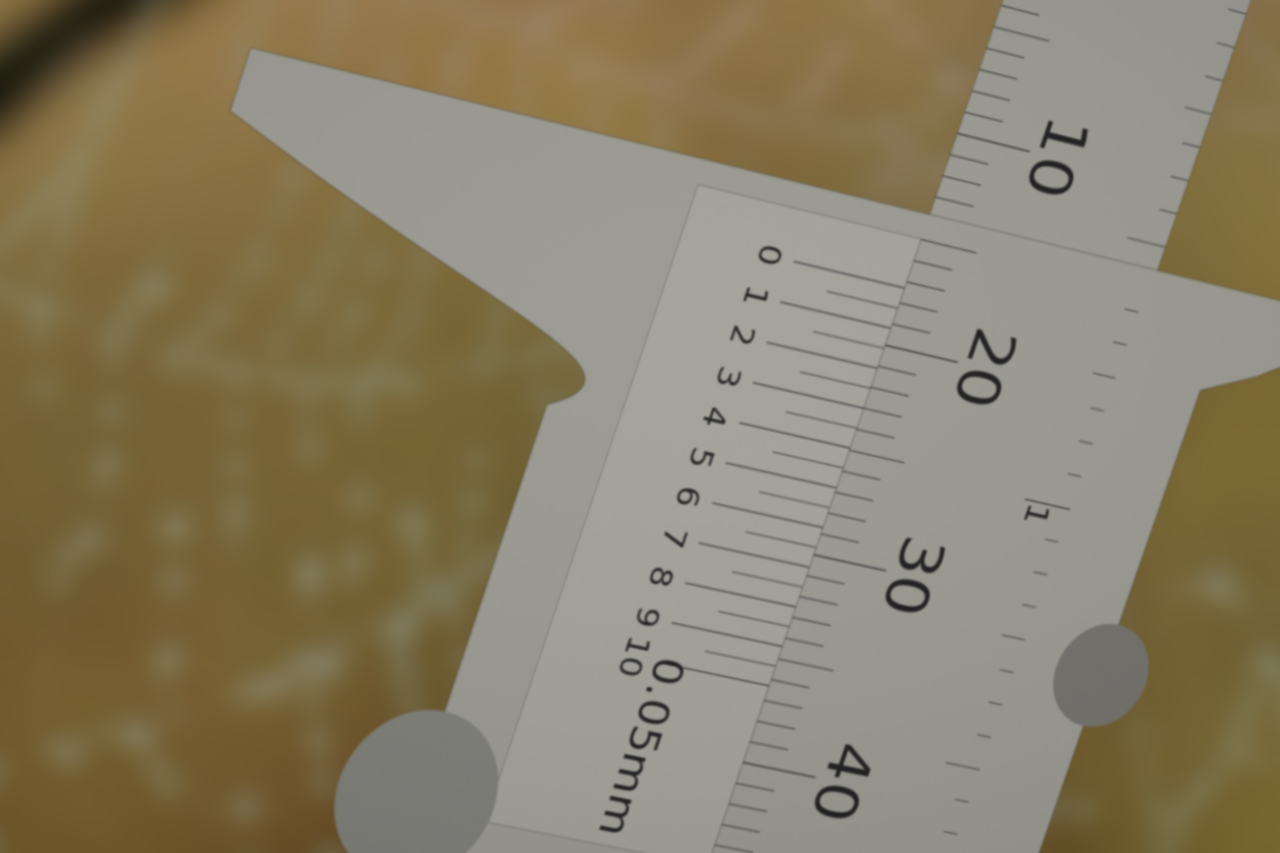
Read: 17.3,mm
